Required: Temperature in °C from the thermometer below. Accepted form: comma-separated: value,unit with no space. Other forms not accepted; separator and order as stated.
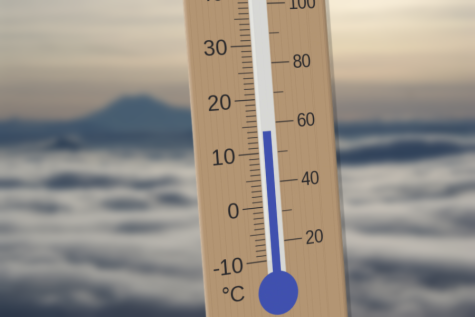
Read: 14,°C
